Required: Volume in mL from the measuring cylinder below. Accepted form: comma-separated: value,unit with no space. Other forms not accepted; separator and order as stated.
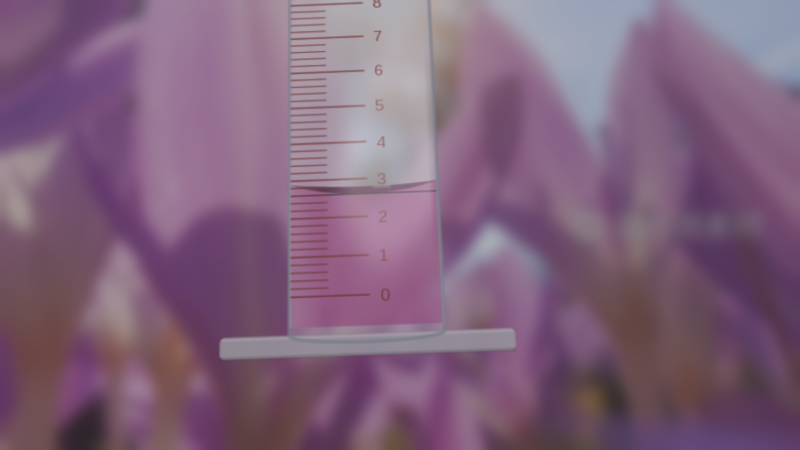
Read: 2.6,mL
